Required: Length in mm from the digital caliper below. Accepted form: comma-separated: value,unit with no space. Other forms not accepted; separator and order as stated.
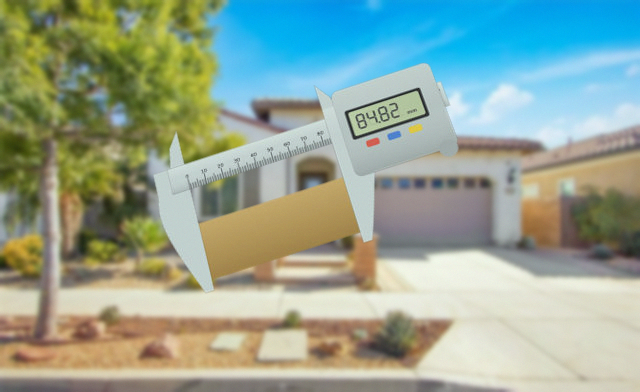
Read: 84.82,mm
